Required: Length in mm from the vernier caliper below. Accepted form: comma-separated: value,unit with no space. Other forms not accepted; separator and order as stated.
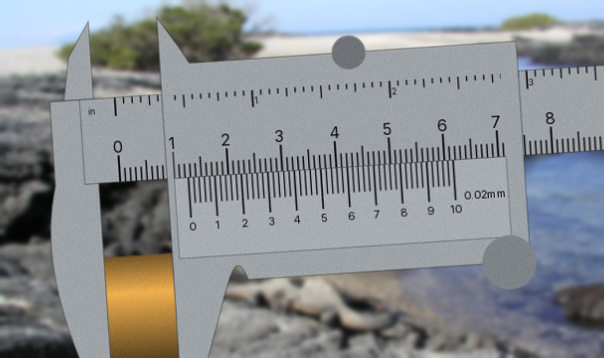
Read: 12.6,mm
